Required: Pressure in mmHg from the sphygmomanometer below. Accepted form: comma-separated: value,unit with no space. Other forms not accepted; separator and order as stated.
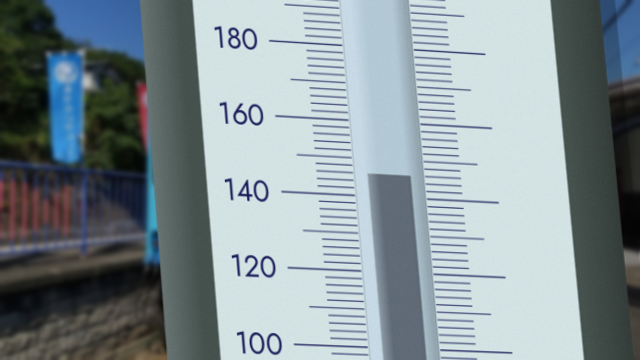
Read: 146,mmHg
